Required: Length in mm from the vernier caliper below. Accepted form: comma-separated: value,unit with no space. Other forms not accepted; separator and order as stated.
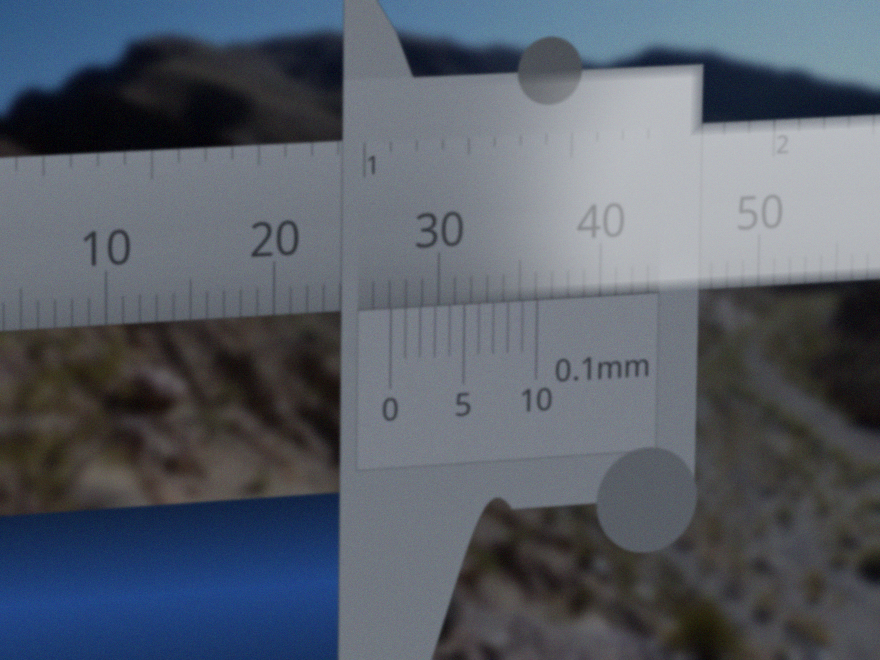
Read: 27.1,mm
